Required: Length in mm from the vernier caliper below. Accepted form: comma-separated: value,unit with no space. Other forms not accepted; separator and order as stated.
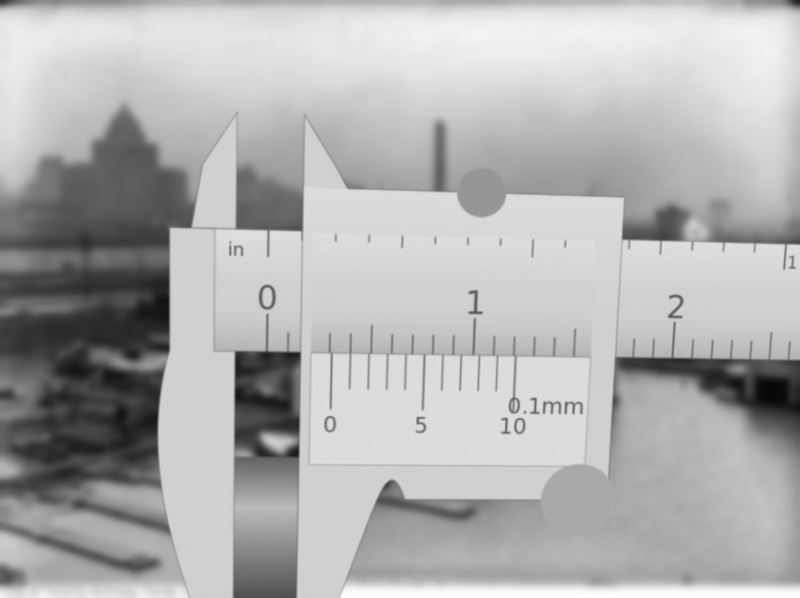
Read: 3.1,mm
